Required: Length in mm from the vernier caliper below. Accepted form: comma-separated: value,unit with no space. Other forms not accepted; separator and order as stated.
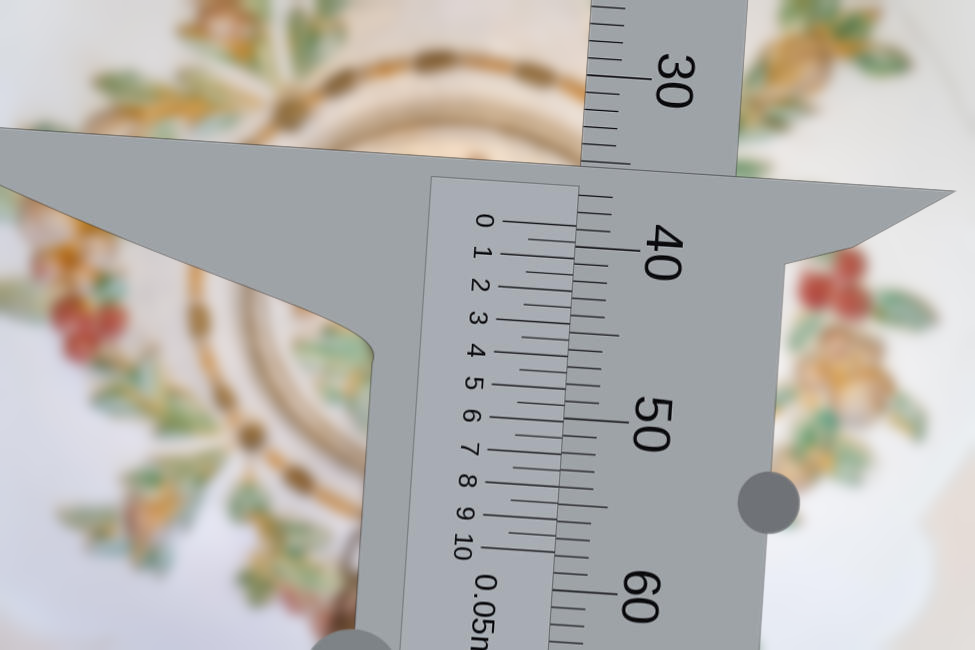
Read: 38.8,mm
